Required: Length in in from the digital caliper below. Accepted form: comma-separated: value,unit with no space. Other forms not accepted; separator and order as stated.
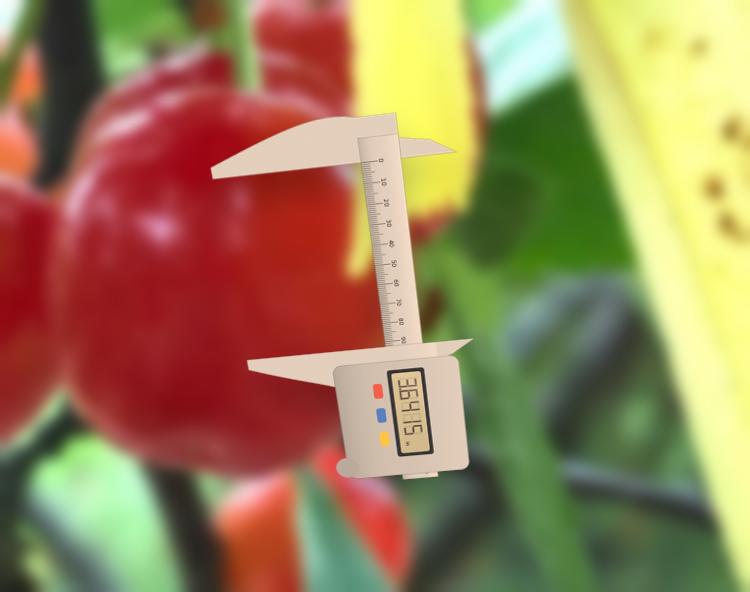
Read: 3.6415,in
